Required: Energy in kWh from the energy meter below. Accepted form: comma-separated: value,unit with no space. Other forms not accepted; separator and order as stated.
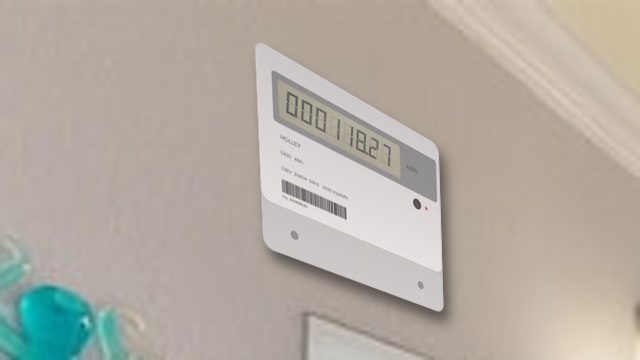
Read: 118.27,kWh
